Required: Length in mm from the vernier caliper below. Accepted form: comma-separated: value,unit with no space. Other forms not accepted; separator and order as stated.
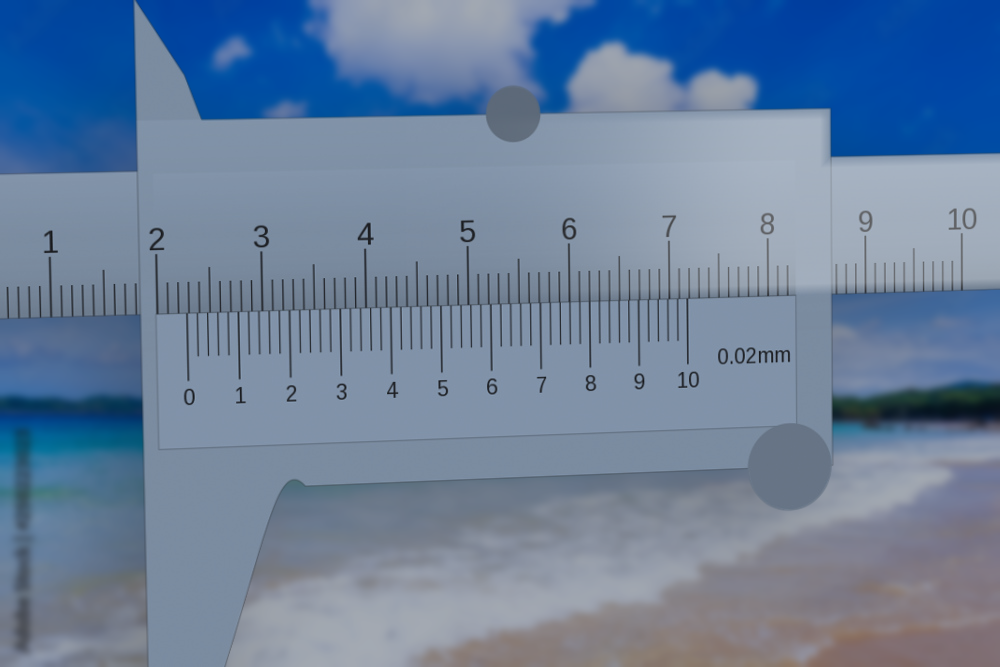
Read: 22.8,mm
